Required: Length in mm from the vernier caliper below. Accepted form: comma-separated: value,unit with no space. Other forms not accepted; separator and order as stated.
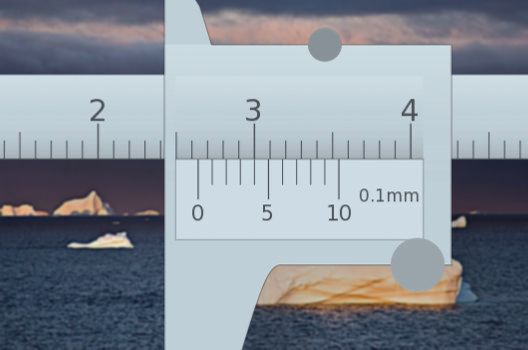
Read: 26.4,mm
